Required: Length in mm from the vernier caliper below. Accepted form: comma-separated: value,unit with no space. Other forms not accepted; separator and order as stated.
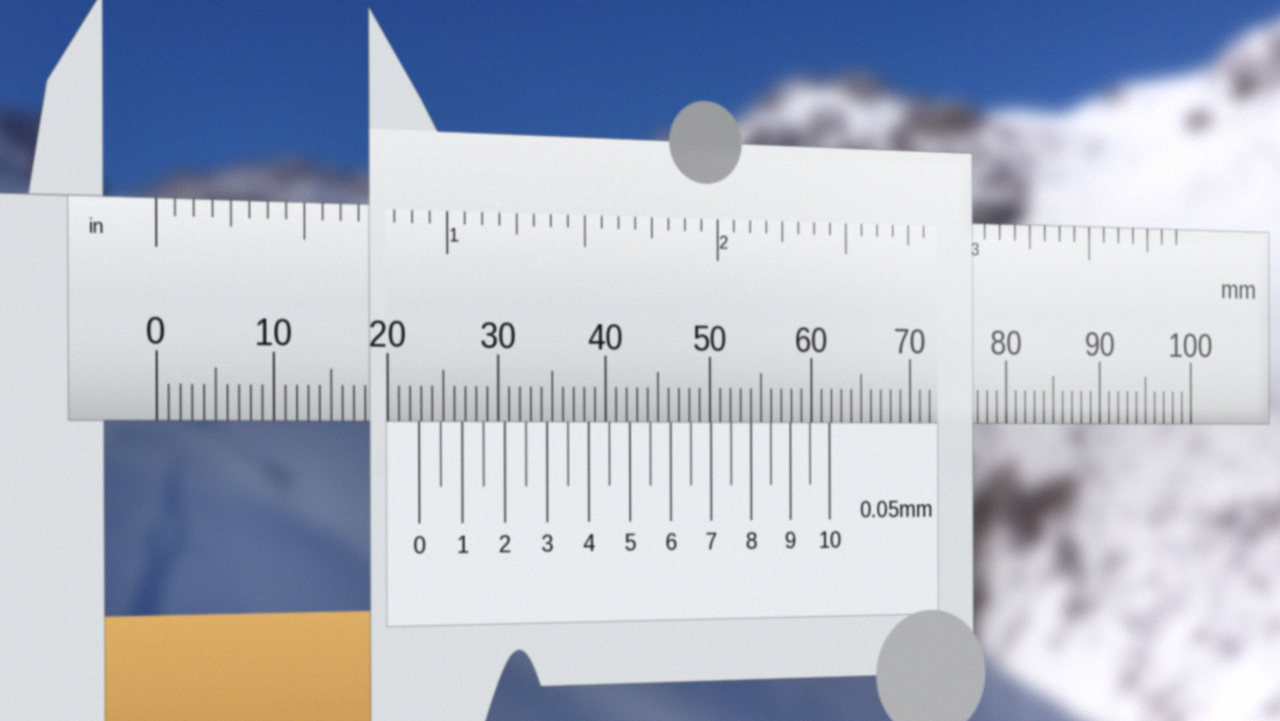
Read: 22.8,mm
